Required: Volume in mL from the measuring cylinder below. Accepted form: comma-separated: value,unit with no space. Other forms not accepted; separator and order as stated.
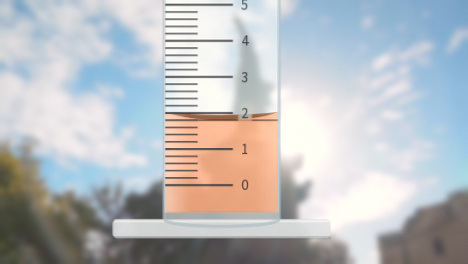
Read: 1.8,mL
